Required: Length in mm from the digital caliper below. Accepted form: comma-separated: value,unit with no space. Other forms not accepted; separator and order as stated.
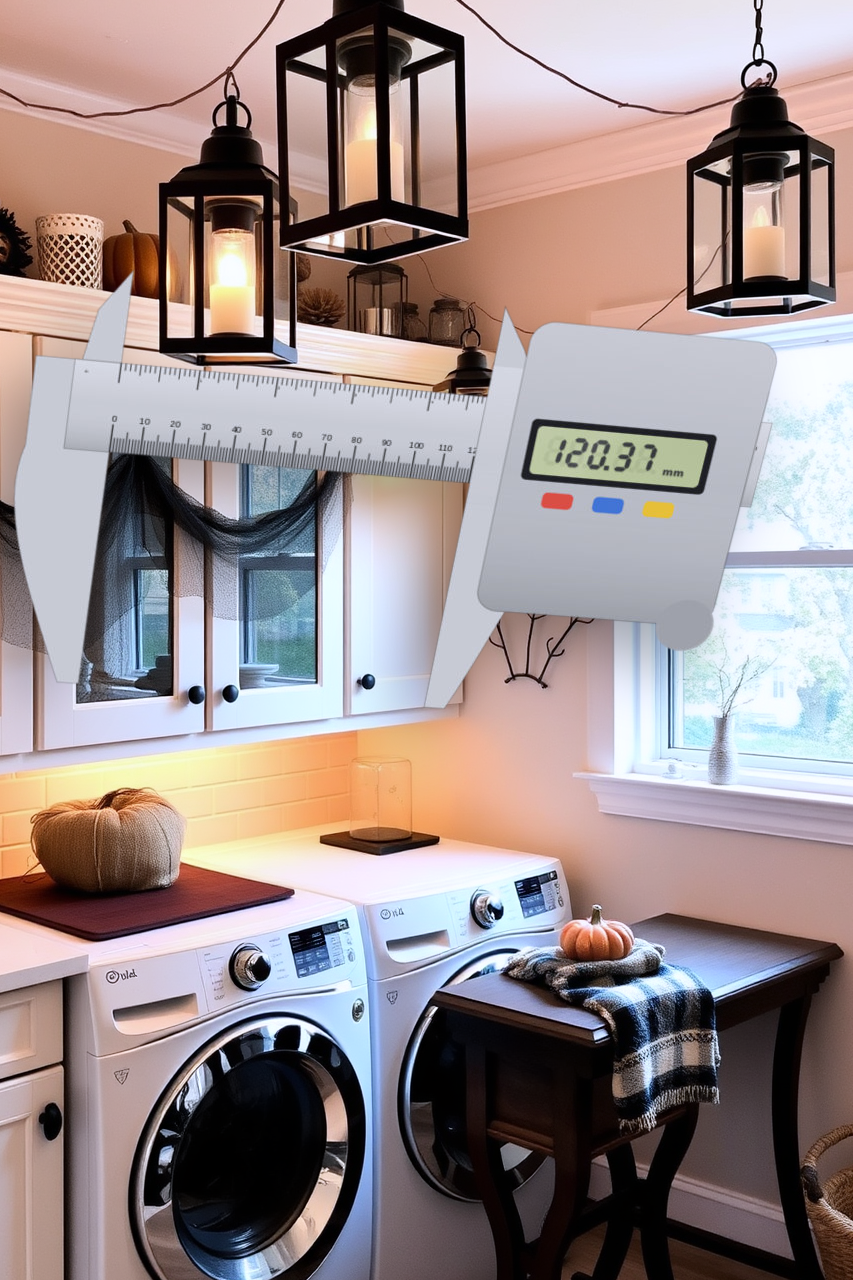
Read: 120.37,mm
